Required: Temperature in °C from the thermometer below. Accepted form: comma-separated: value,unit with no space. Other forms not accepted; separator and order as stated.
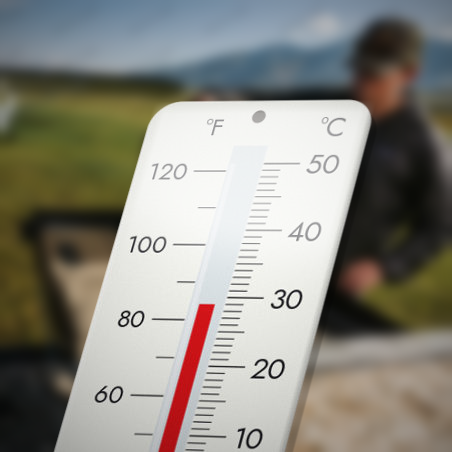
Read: 29,°C
